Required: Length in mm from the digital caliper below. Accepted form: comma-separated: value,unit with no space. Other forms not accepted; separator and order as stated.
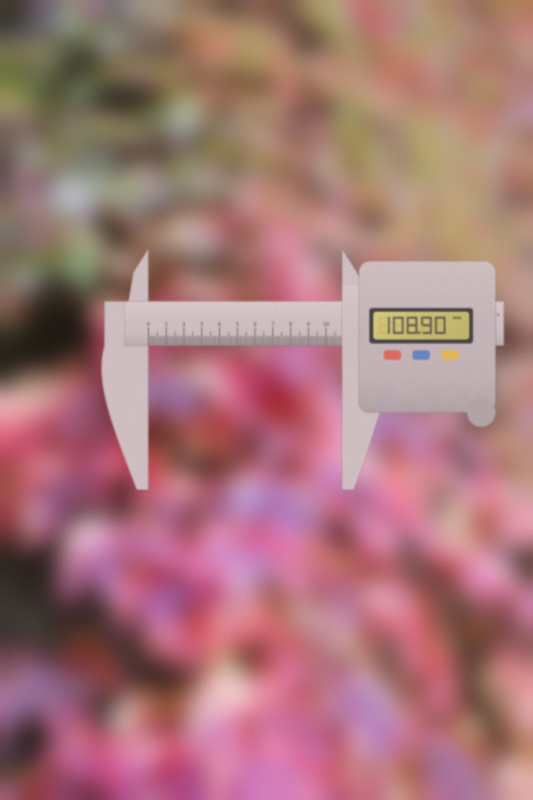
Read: 108.90,mm
